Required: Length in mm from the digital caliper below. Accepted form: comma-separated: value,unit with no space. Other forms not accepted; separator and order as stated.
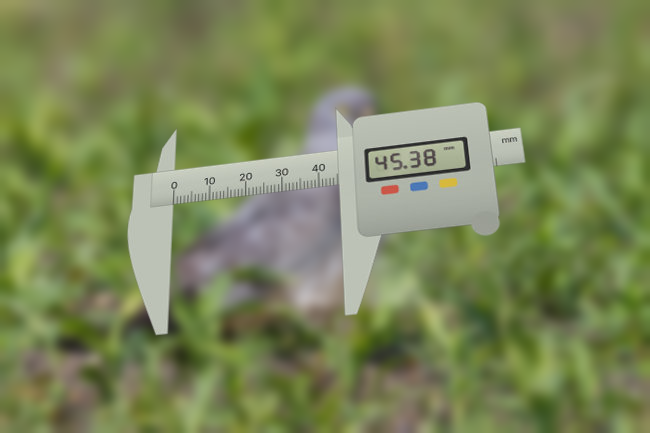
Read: 45.38,mm
